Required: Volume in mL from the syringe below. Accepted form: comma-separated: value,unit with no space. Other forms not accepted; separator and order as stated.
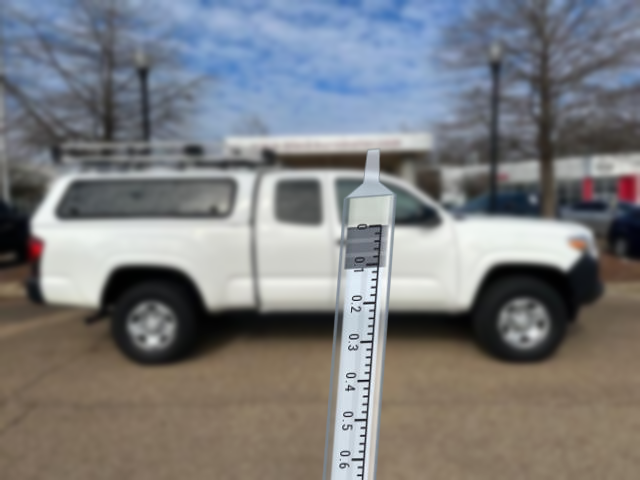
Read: 0,mL
